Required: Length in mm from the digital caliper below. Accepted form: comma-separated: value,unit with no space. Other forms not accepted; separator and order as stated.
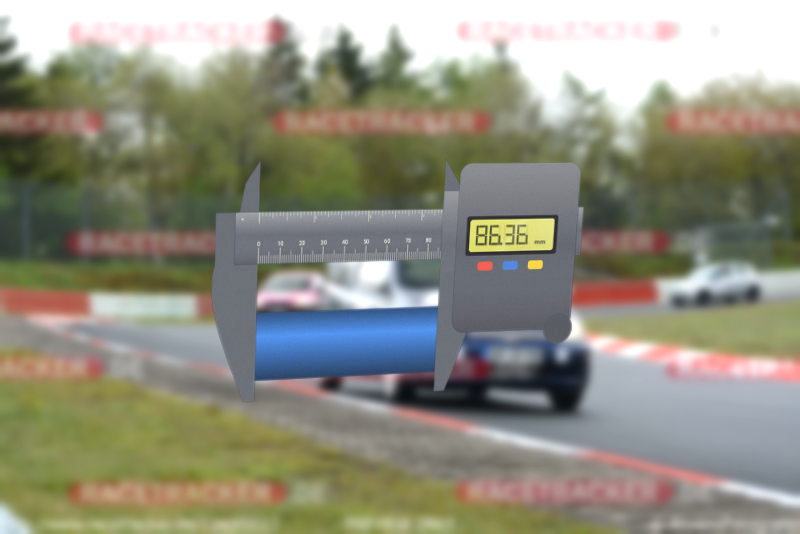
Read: 86.36,mm
